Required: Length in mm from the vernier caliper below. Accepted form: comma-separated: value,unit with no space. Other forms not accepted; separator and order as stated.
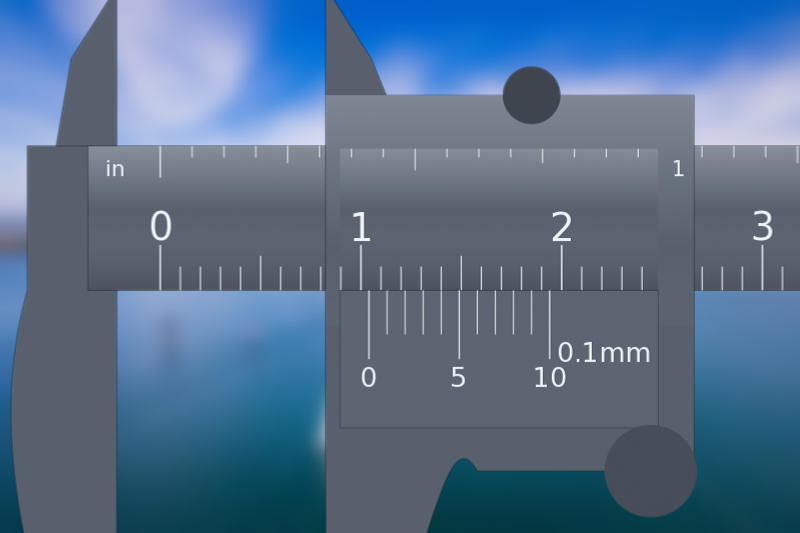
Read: 10.4,mm
